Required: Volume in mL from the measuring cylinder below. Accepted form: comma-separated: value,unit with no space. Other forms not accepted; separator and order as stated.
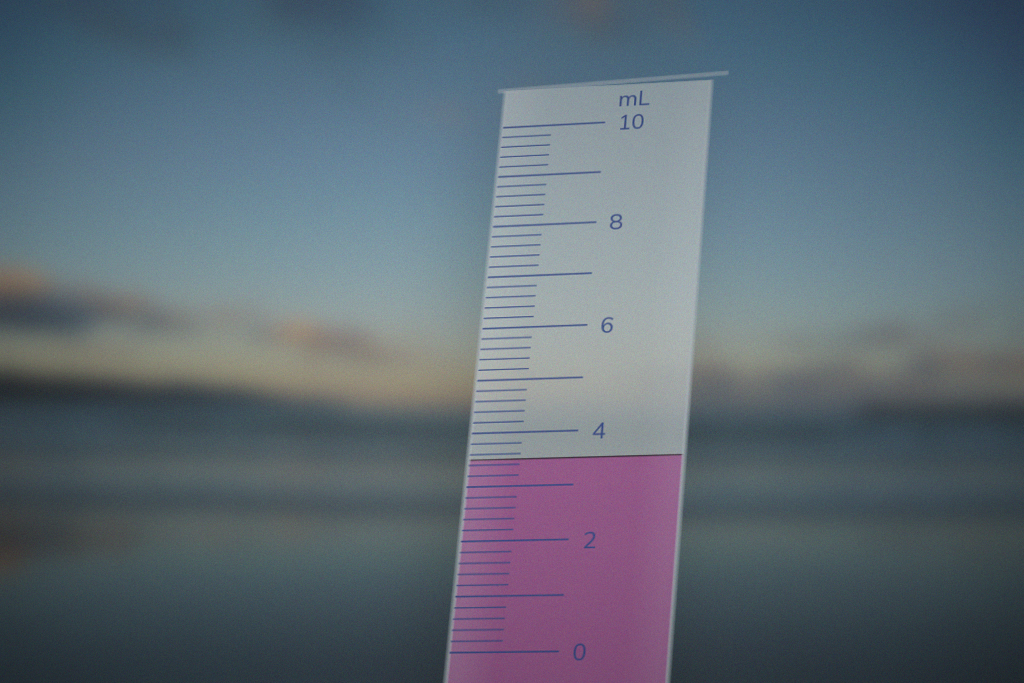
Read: 3.5,mL
